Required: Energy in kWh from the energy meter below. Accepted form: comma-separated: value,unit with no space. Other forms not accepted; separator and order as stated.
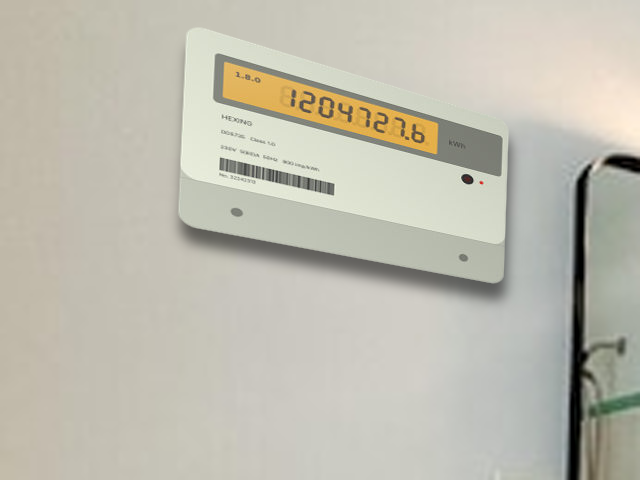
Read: 1204727.6,kWh
